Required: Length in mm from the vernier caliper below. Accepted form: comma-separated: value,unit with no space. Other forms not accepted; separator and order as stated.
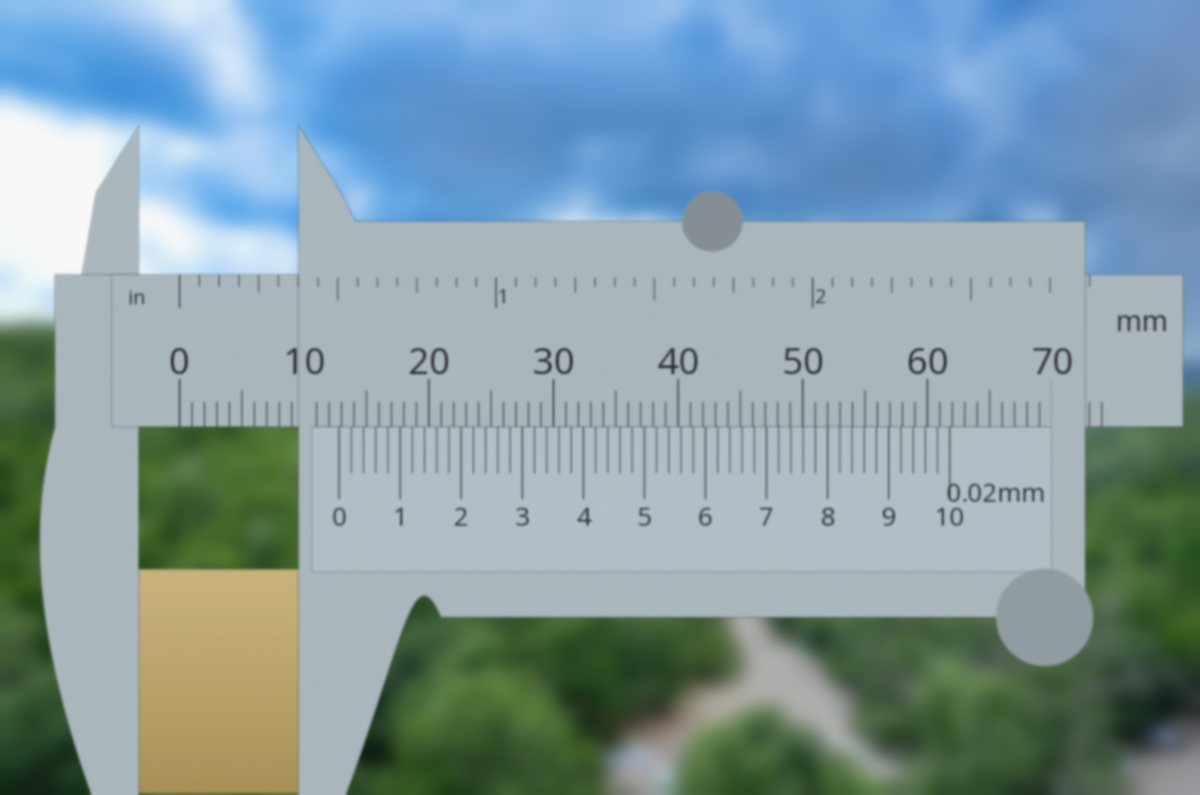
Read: 12.8,mm
